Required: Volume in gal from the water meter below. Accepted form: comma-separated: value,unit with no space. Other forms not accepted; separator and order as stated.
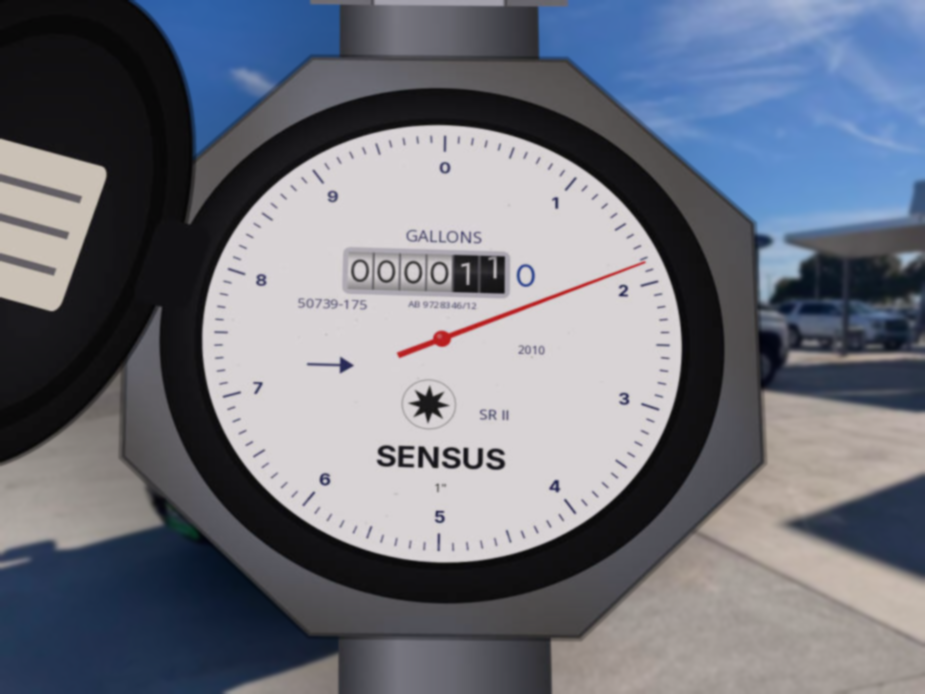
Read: 111.8,gal
